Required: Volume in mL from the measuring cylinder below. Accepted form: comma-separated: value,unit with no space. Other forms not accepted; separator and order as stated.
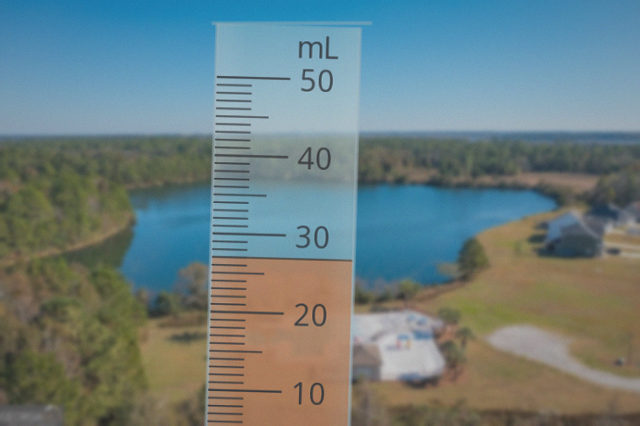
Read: 27,mL
